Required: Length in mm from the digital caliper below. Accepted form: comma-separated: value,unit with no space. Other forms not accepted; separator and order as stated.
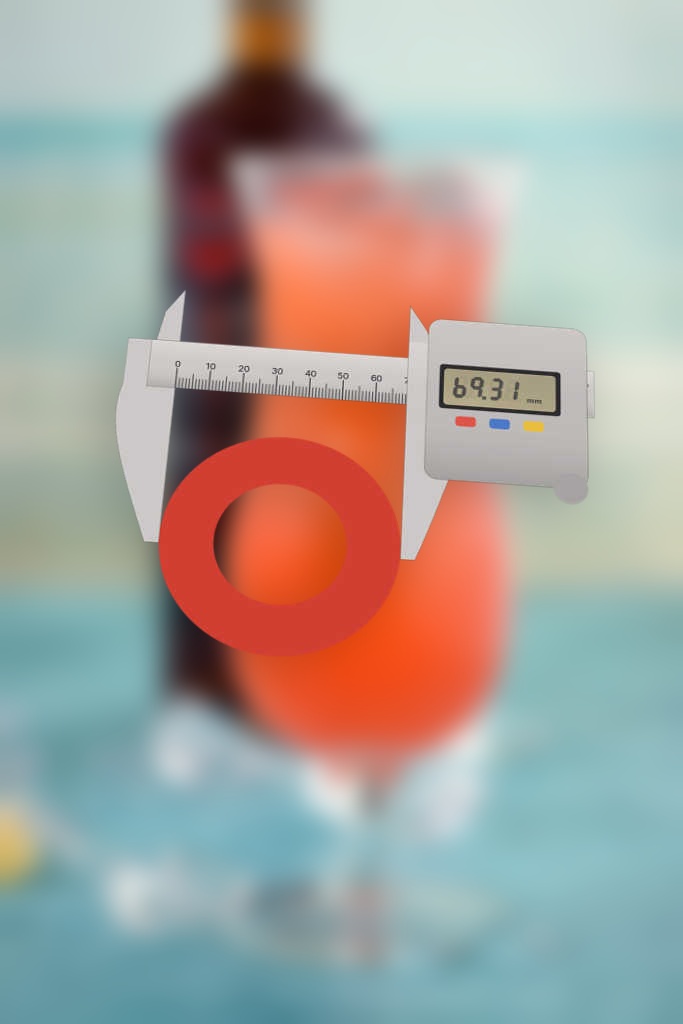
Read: 69.31,mm
